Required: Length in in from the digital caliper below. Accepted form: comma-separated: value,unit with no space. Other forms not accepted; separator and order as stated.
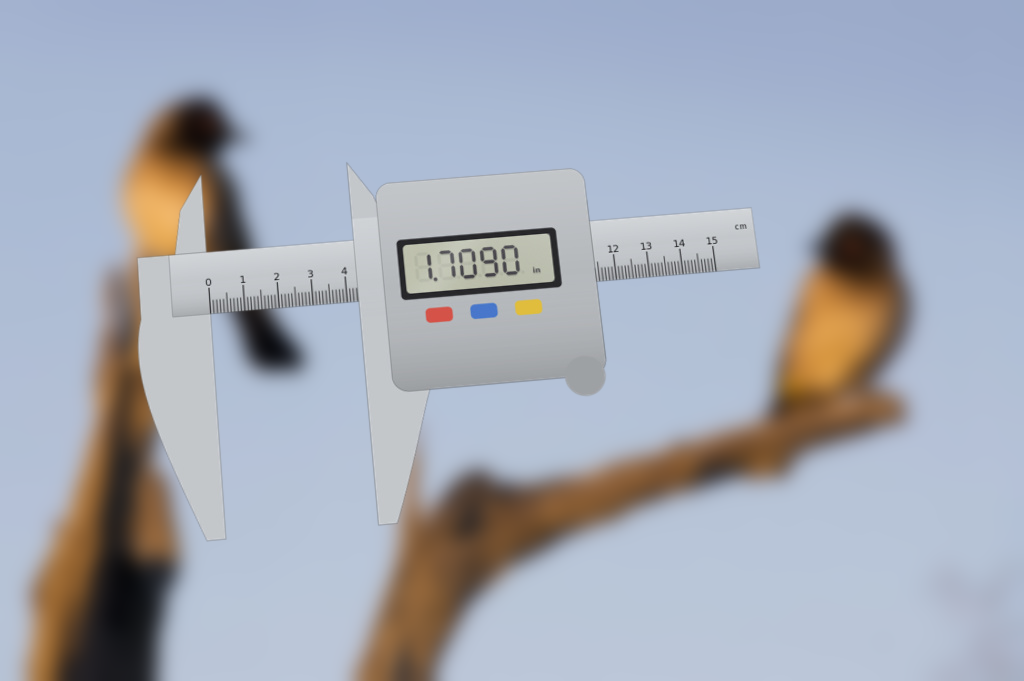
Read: 1.7090,in
